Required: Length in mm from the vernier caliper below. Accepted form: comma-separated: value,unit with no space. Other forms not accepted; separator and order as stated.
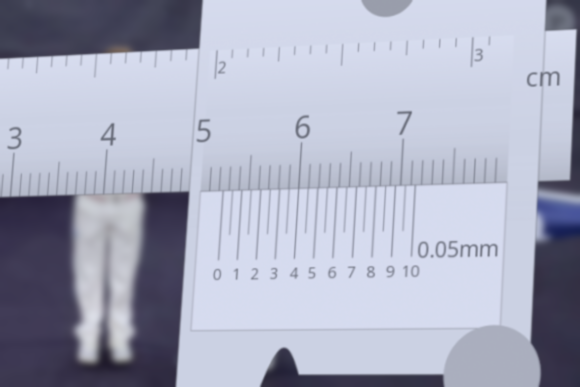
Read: 52.4,mm
